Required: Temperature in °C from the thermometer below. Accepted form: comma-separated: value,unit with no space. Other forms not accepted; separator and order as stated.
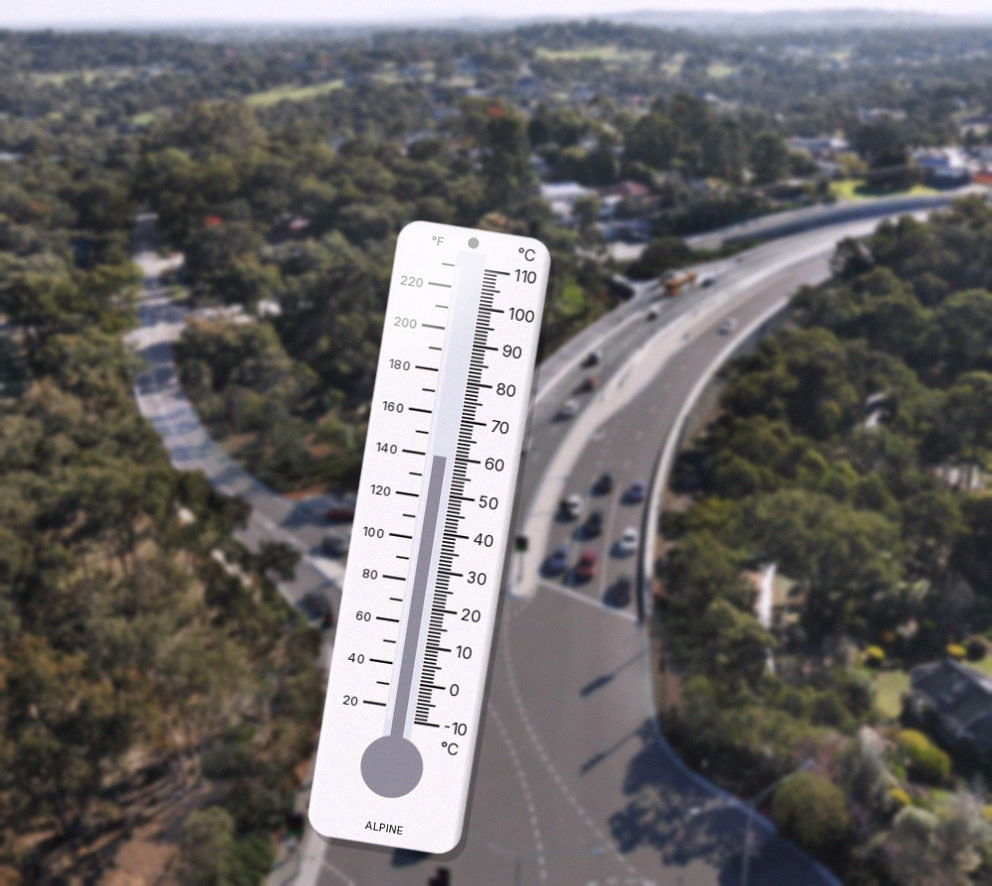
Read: 60,°C
